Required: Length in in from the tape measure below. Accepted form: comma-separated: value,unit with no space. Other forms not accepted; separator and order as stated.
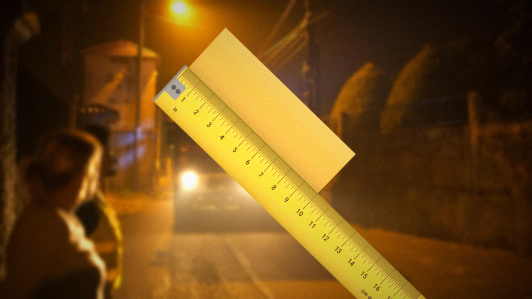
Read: 10,in
